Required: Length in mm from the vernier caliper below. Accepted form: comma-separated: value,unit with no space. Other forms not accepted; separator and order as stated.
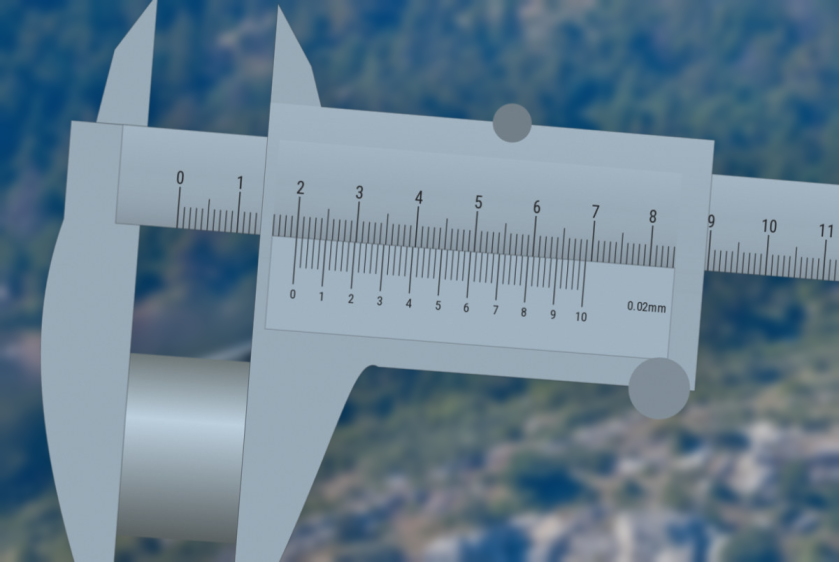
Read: 20.0,mm
